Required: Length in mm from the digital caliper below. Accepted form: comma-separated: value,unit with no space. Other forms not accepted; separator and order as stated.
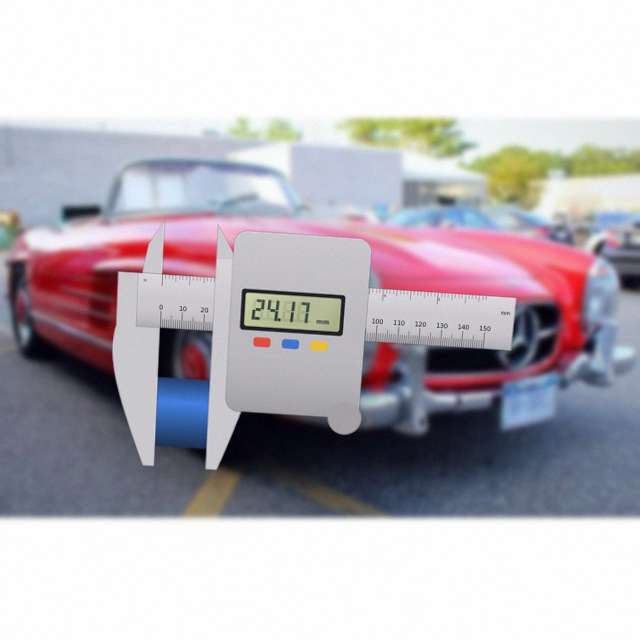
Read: 24.17,mm
